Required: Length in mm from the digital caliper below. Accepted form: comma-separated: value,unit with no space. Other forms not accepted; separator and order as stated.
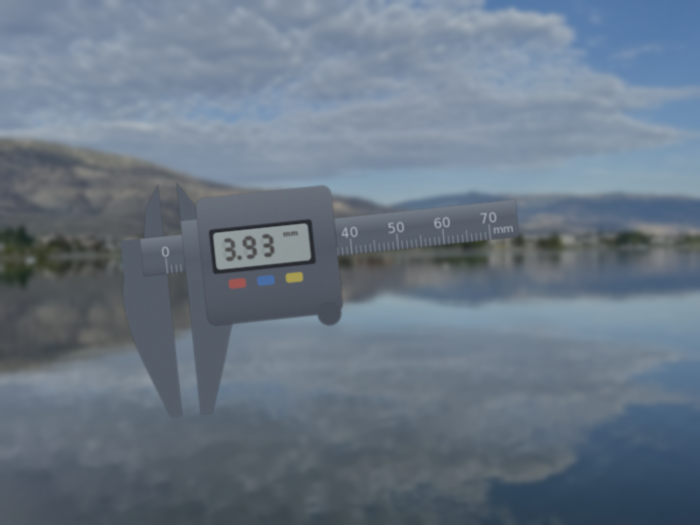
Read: 3.93,mm
